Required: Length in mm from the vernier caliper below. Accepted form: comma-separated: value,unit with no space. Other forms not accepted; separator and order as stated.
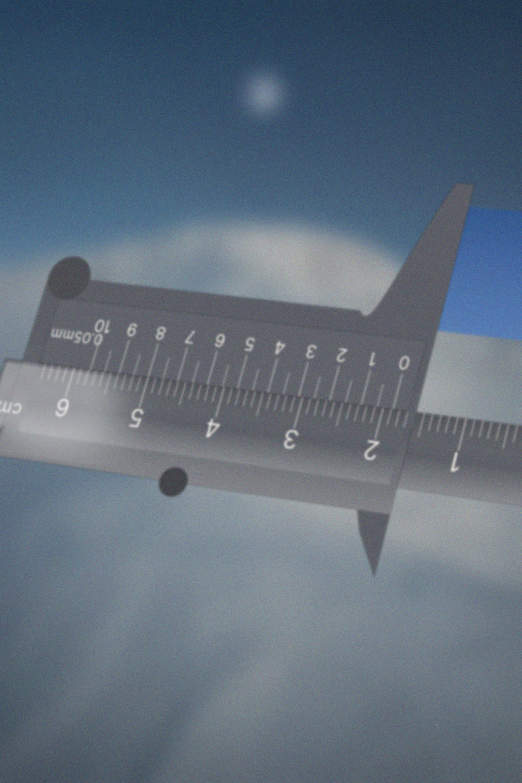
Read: 18.8,mm
